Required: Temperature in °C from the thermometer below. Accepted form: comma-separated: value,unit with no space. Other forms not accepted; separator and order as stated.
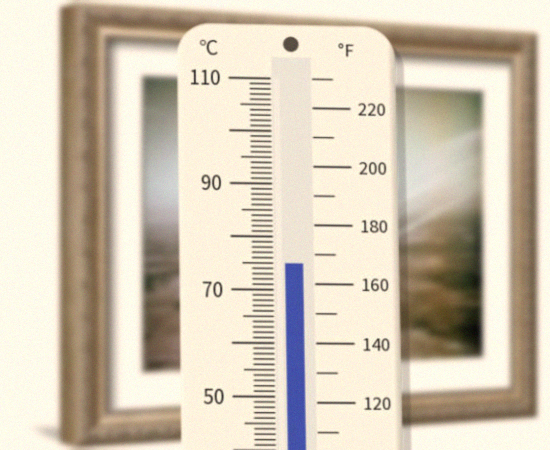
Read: 75,°C
